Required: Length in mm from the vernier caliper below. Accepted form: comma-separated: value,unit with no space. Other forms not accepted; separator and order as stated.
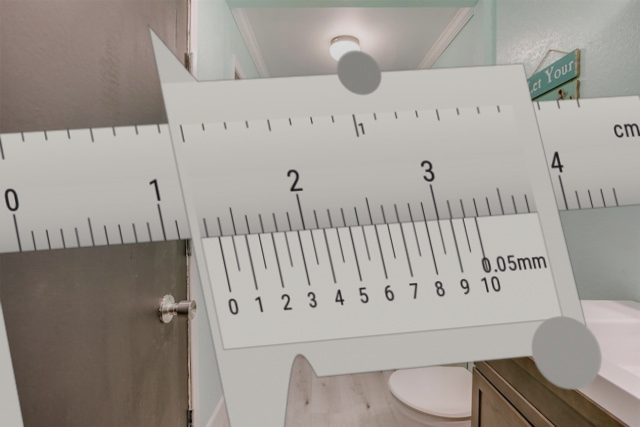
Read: 13.8,mm
